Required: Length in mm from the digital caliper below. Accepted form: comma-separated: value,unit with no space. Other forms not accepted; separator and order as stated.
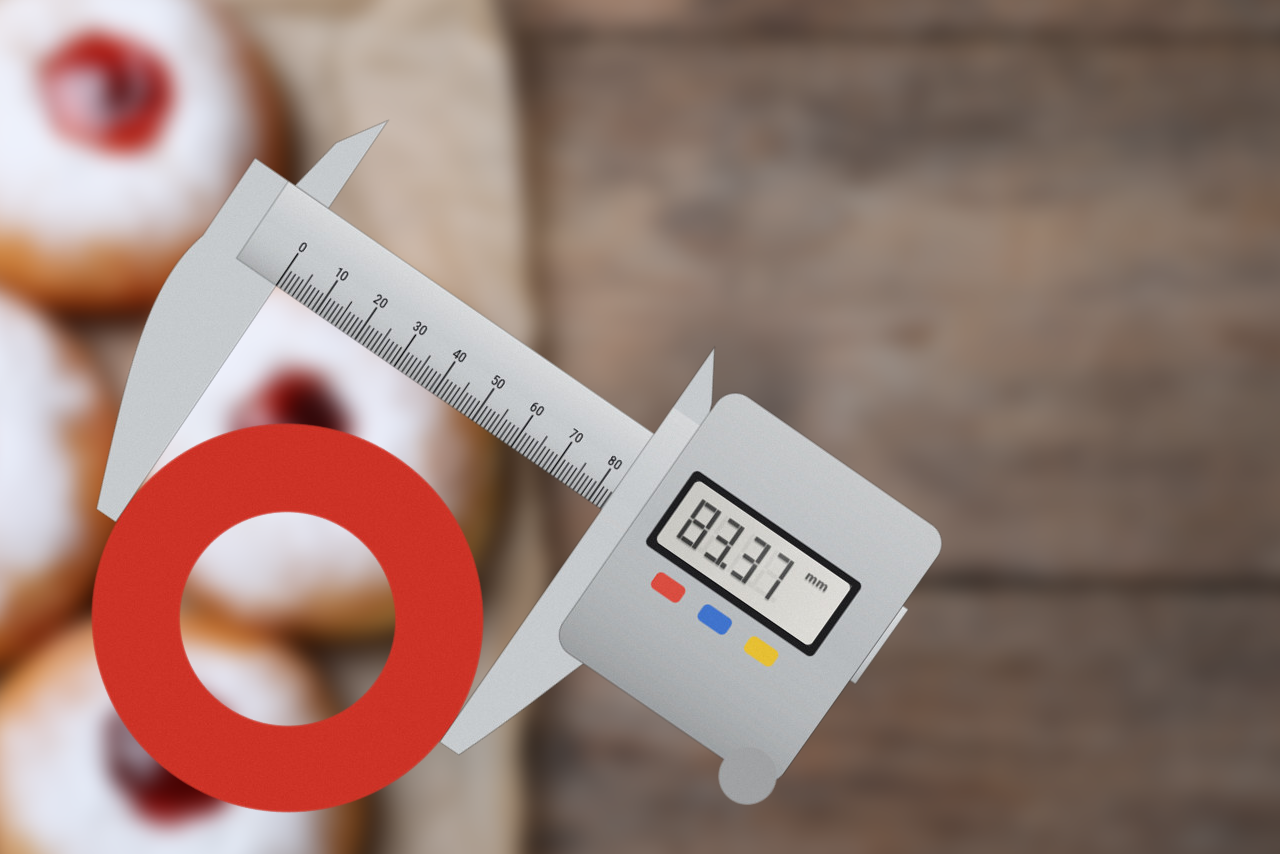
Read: 83.37,mm
